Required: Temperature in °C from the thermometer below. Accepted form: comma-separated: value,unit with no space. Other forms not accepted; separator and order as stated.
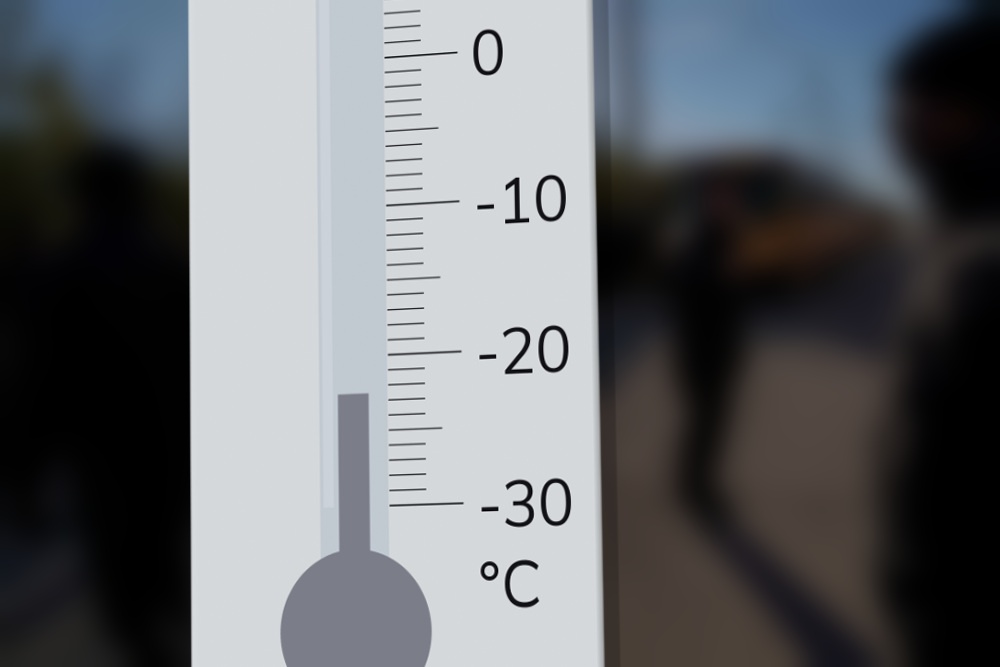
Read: -22.5,°C
